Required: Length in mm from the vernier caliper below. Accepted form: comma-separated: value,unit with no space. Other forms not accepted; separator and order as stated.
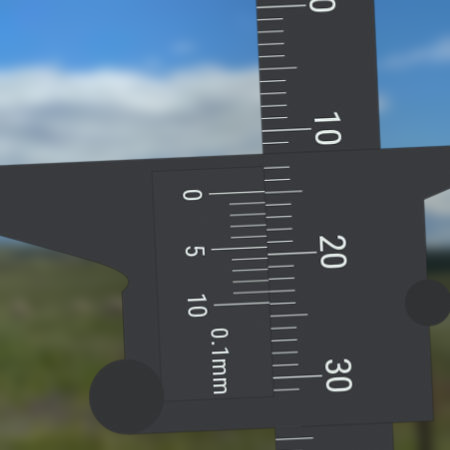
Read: 14.9,mm
